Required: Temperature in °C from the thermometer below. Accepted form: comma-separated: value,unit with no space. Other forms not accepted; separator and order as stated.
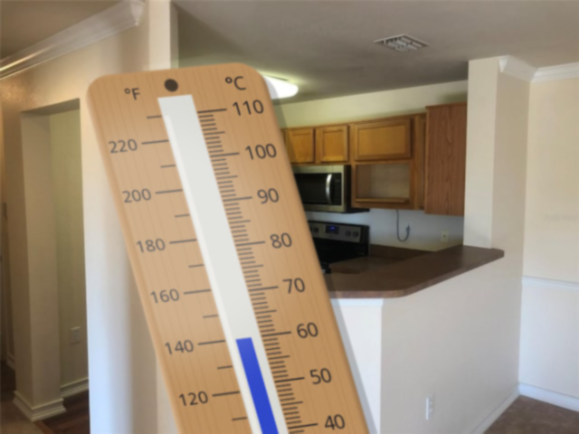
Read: 60,°C
